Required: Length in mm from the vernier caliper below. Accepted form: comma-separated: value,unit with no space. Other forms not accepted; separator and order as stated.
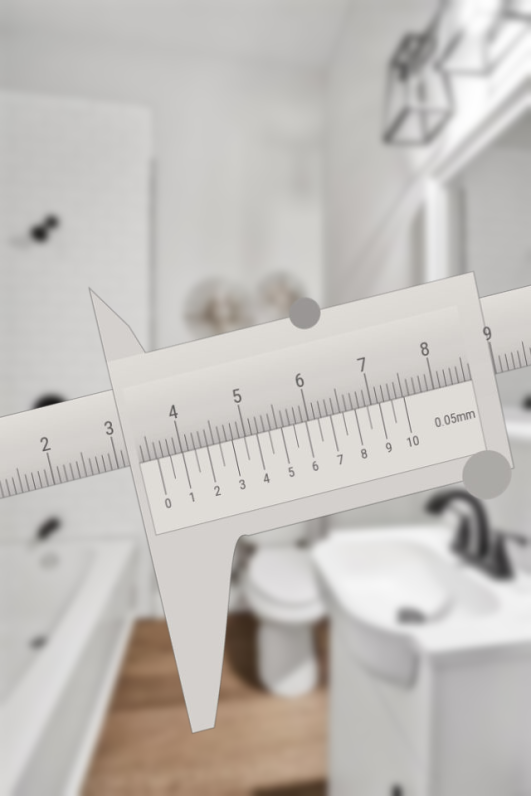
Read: 36.2,mm
